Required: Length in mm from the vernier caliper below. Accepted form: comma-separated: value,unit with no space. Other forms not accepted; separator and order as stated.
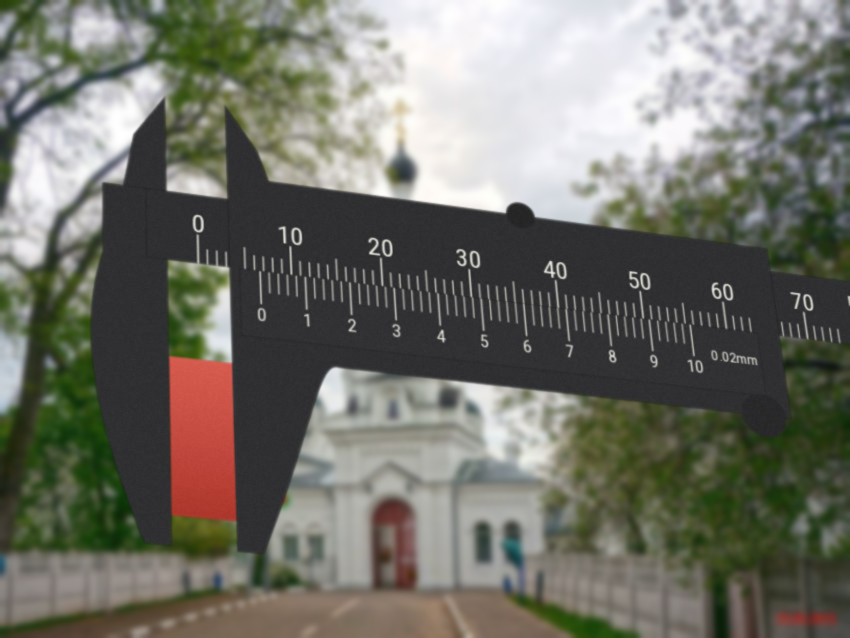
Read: 6.6,mm
